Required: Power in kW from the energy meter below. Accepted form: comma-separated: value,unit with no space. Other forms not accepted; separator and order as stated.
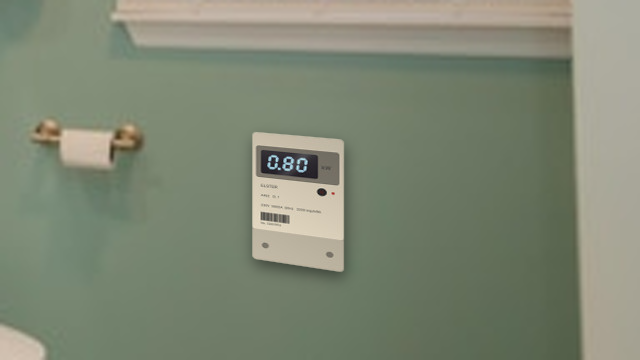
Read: 0.80,kW
